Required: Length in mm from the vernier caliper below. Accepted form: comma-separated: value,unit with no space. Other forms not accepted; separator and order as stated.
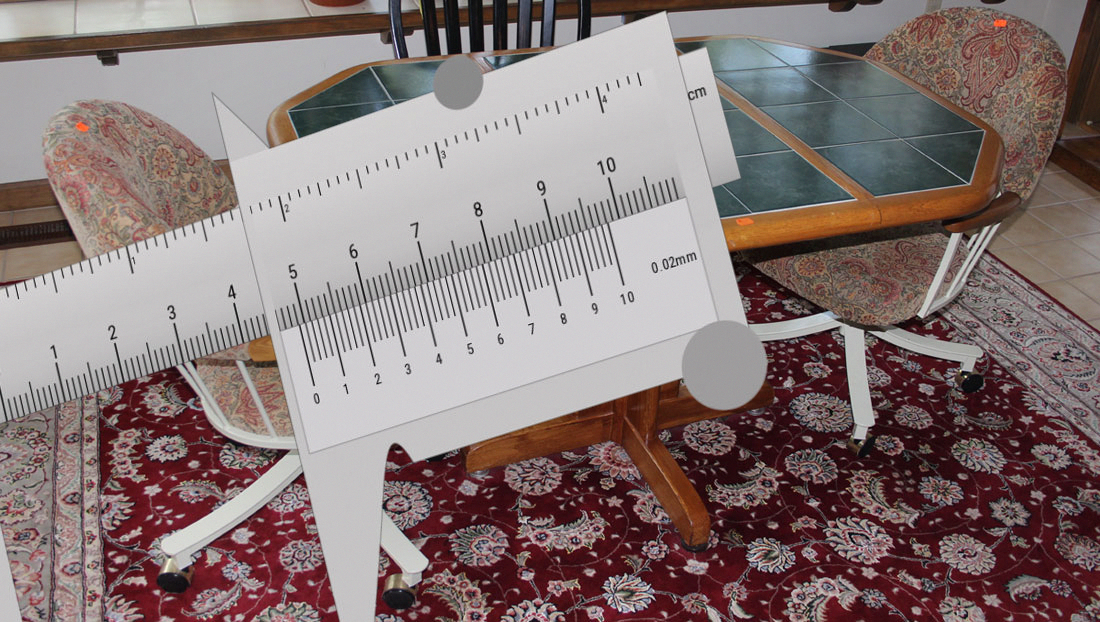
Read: 49.2,mm
